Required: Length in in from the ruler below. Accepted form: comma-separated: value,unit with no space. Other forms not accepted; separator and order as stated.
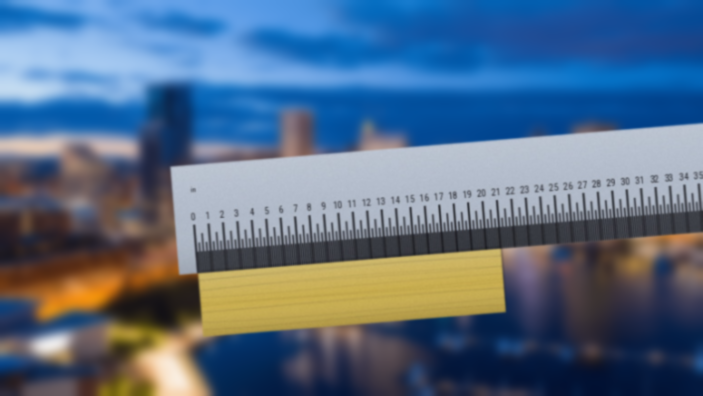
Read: 21,in
